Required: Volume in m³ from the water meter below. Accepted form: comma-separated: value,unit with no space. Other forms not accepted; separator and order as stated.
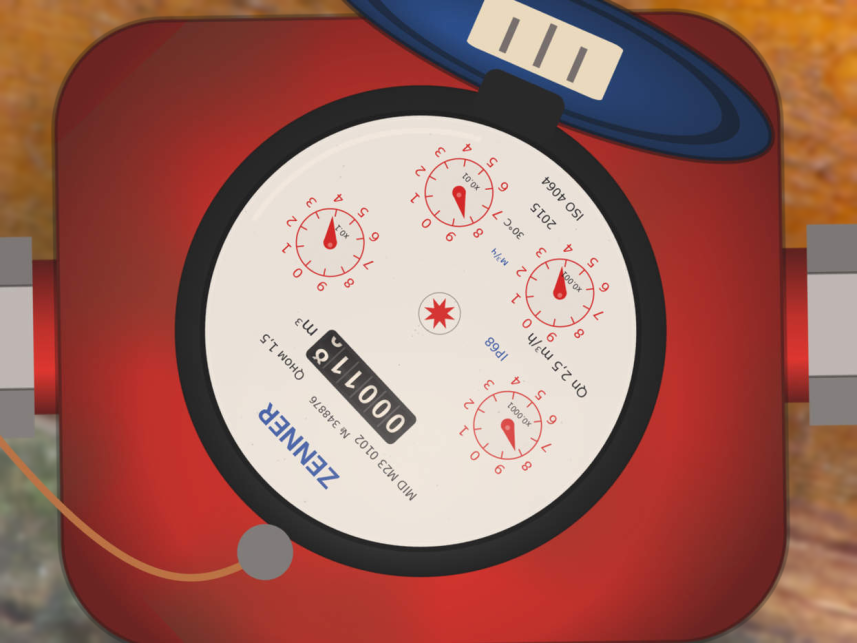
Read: 118.3838,m³
